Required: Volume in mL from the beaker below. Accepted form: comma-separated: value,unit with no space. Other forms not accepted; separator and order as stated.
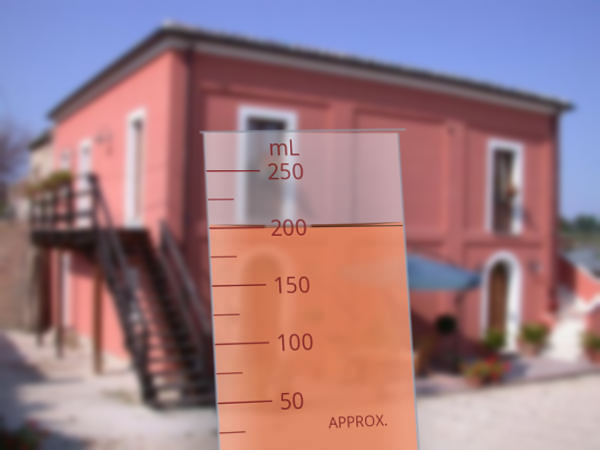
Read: 200,mL
